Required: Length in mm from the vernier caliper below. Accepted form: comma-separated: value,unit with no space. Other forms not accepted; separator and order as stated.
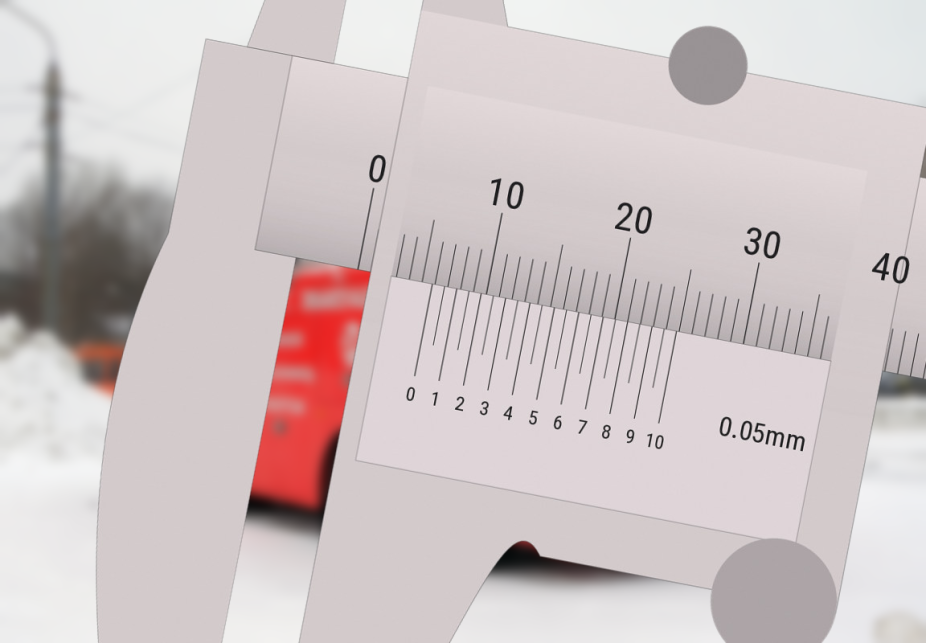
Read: 5.8,mm
